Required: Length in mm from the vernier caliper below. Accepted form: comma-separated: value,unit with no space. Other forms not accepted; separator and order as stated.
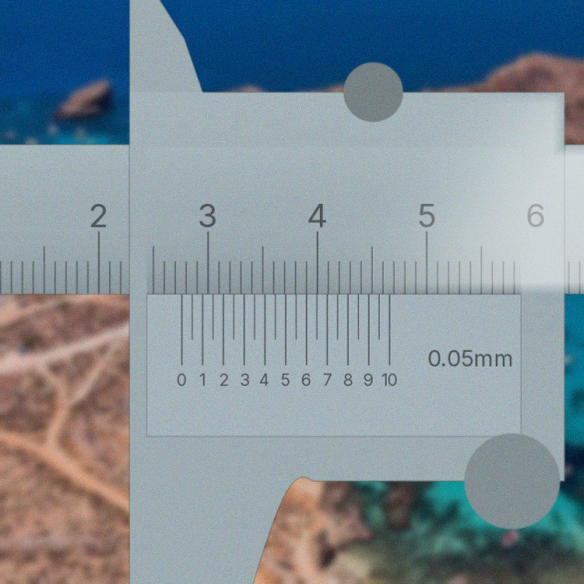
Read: 27.6,mm
